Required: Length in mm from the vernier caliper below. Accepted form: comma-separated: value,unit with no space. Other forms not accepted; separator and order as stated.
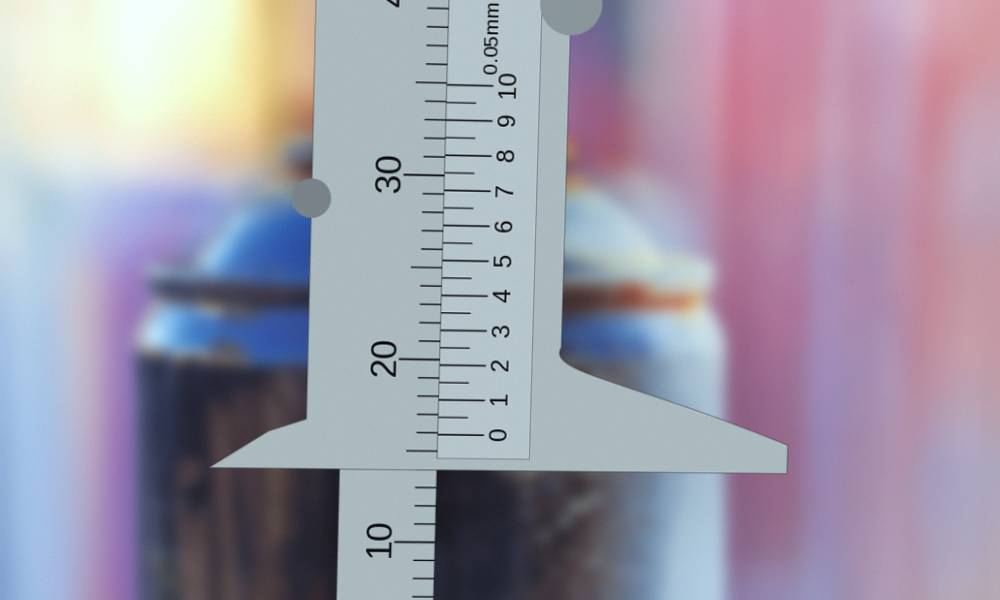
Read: 15.9,mm
